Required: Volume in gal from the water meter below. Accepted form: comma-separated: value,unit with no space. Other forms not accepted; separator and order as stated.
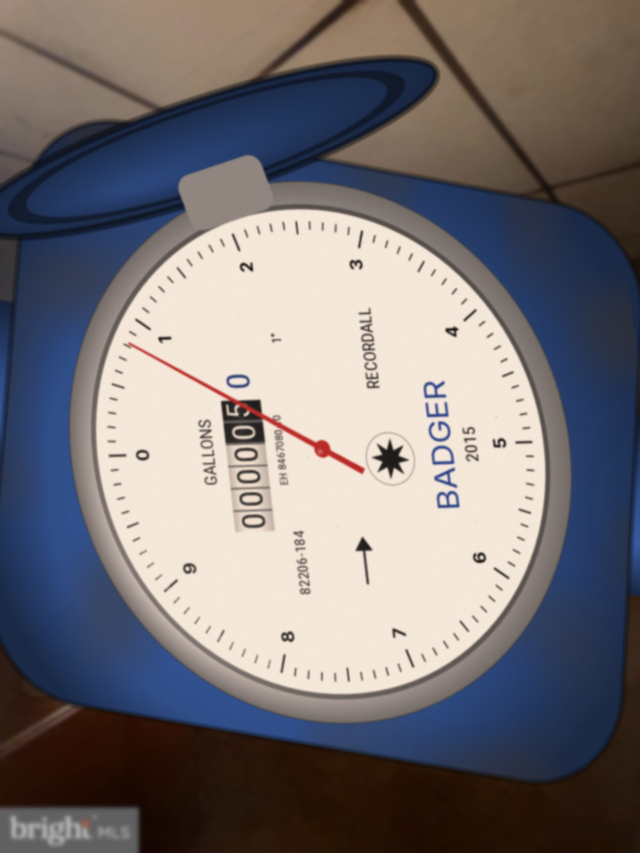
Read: 50.8,gal
